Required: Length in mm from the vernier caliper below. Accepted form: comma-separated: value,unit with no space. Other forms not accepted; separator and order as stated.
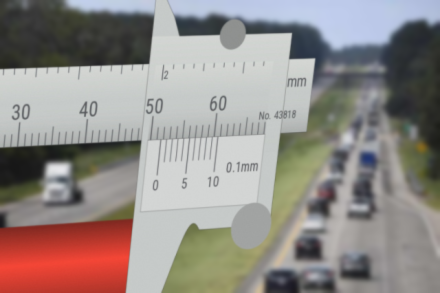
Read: 51.6,mm
